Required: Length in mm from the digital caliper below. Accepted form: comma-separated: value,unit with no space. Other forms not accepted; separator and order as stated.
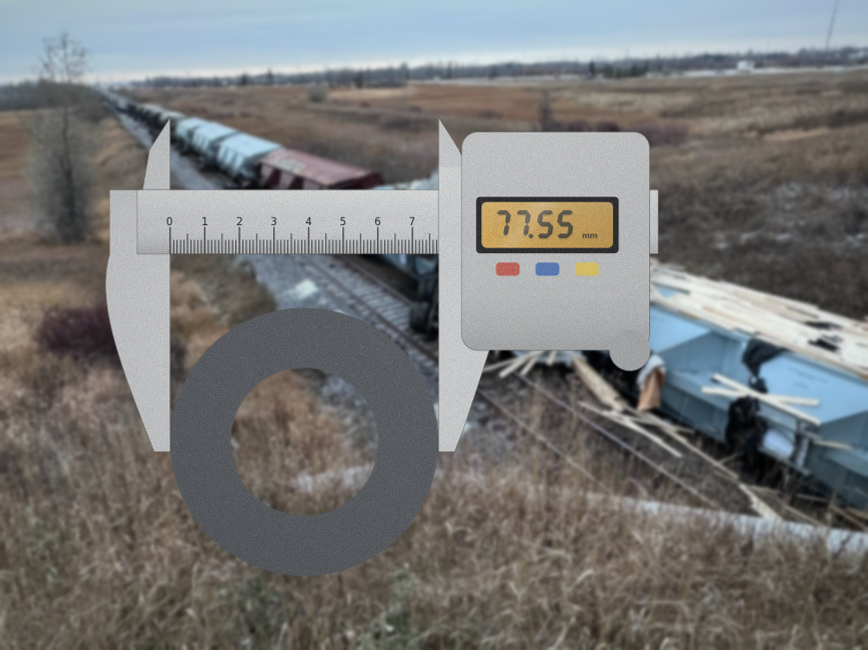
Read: 77.55,mm
